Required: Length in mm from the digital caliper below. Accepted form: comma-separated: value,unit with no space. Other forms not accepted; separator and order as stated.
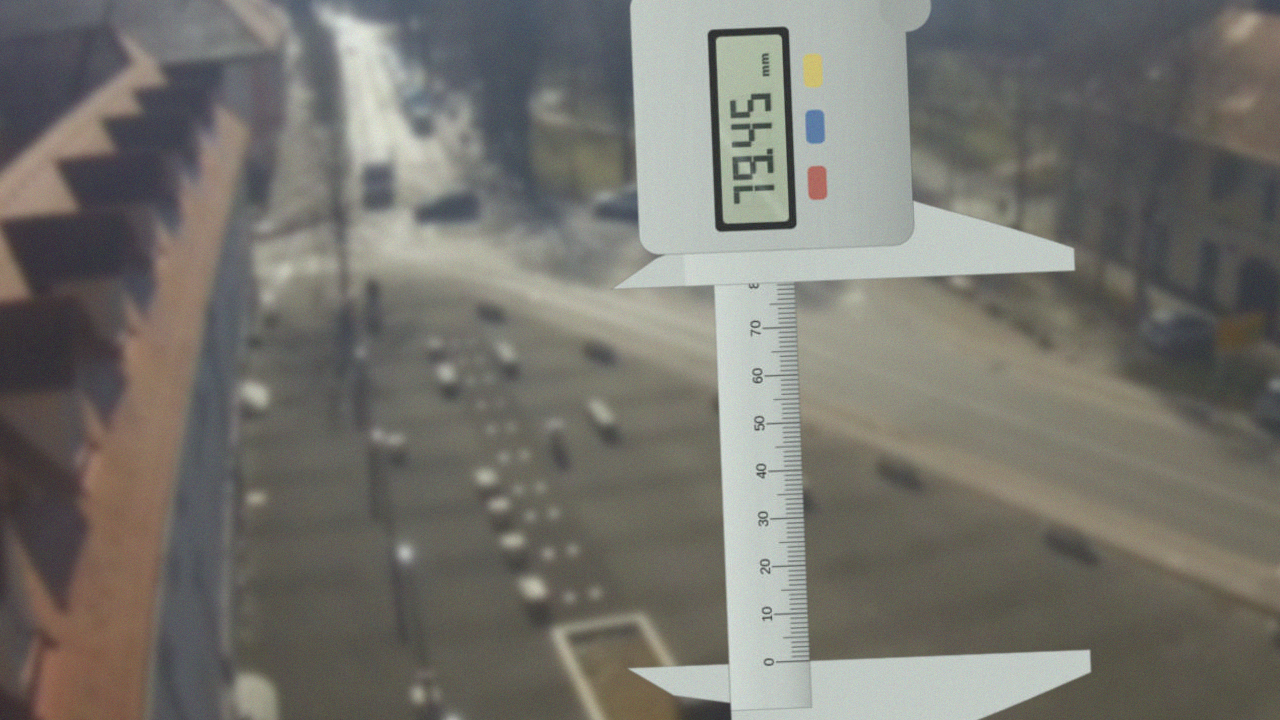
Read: 79.45,mm
